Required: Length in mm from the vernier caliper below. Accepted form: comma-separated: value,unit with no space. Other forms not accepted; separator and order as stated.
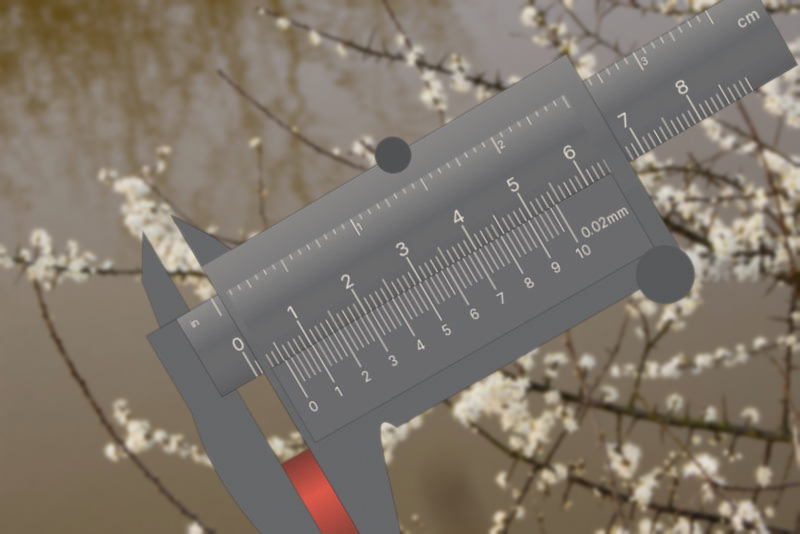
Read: 5.2,mm
